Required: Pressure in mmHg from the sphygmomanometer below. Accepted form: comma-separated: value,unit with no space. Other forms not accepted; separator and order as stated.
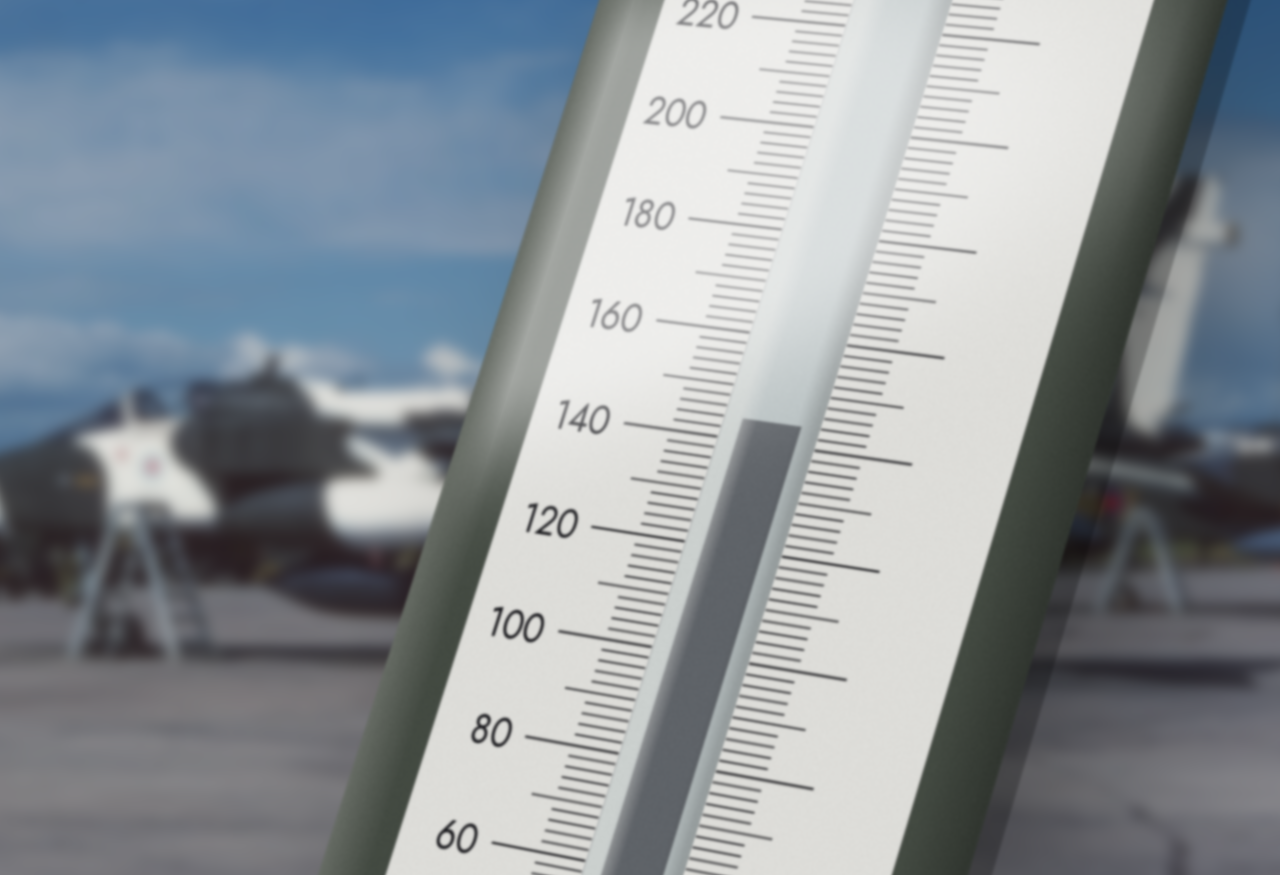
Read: 144,mmHg
